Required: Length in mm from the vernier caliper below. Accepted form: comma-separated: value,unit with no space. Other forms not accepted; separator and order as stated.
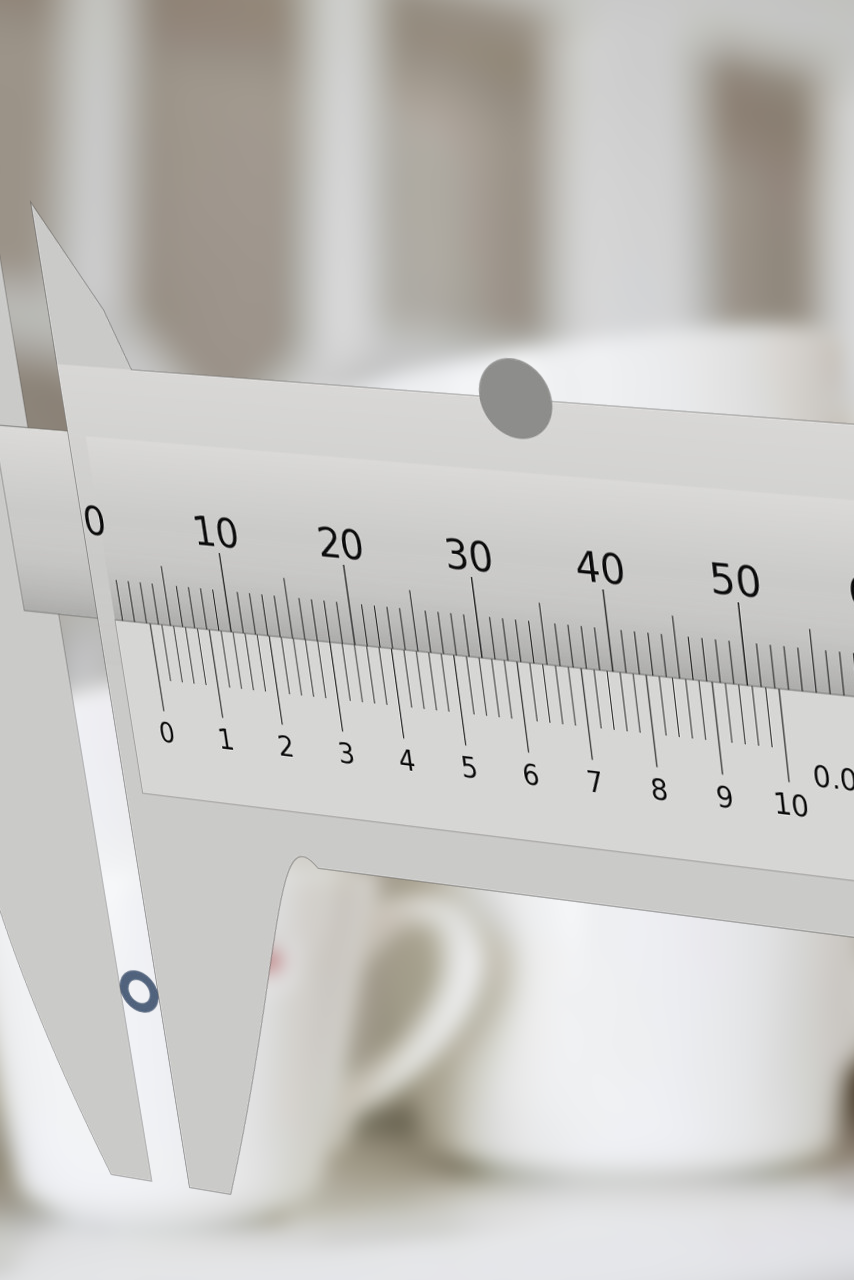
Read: 3.3,mm
